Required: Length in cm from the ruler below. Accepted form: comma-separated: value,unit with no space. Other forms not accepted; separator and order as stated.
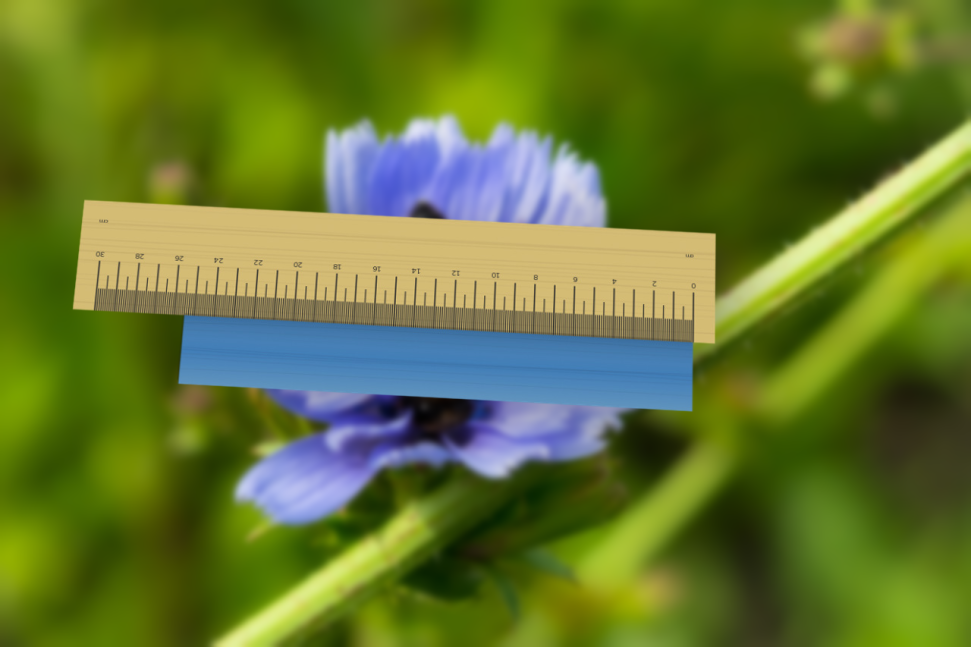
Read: 25.5,cm
